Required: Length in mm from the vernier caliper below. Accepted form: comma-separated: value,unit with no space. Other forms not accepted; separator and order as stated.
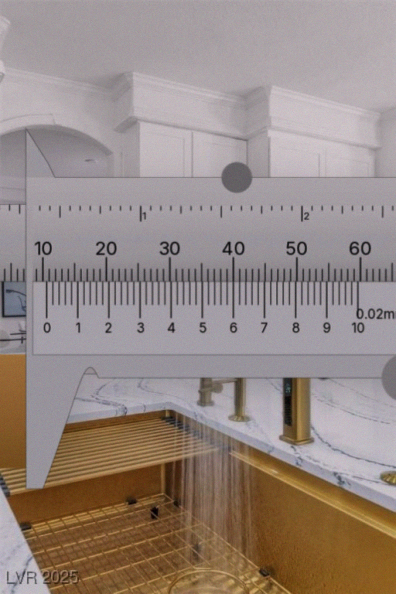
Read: 10.6,mm
